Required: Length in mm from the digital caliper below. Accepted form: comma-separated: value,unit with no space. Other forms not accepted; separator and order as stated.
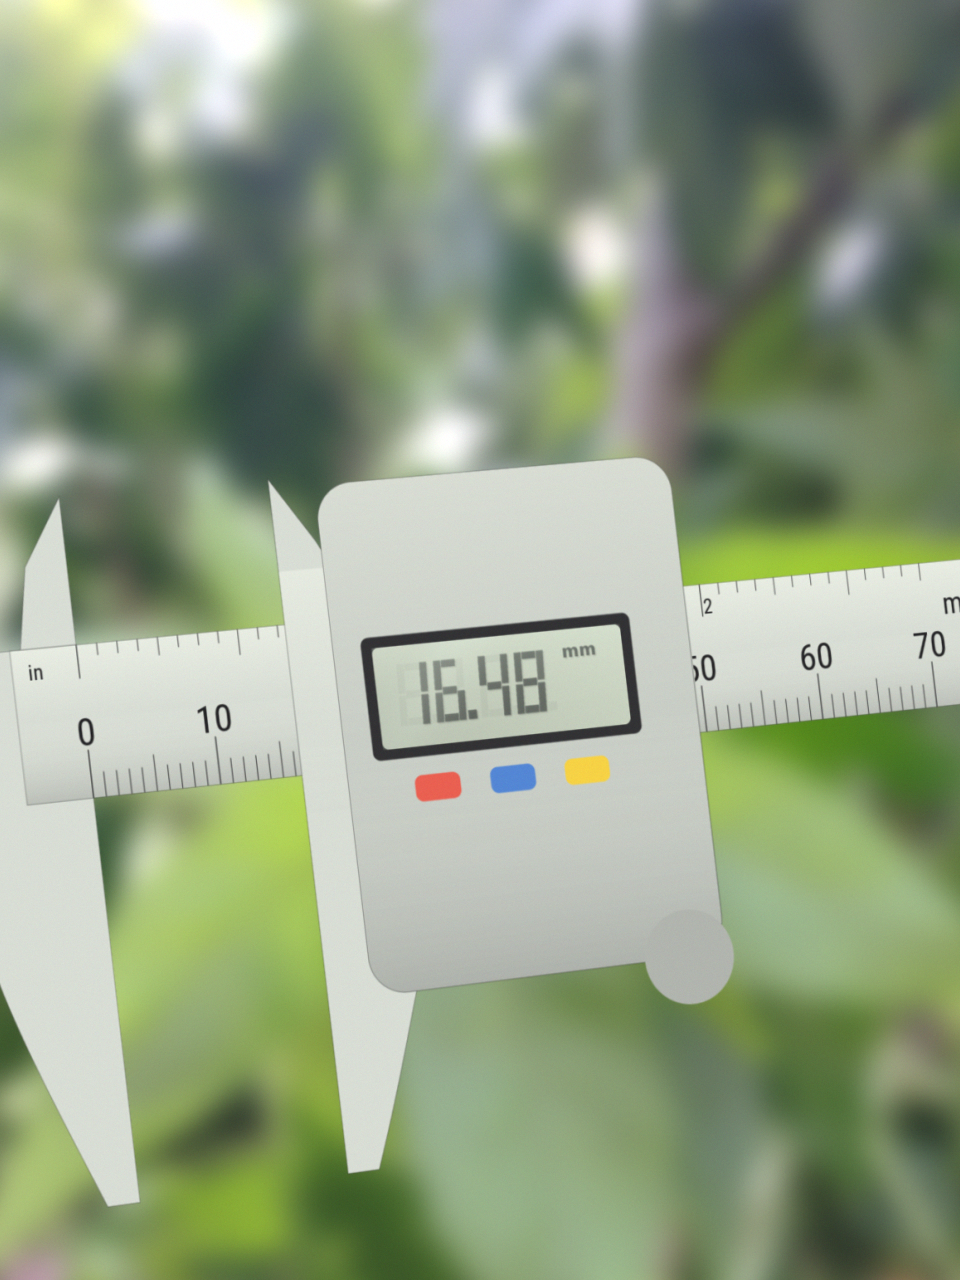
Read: 16.48,mm
